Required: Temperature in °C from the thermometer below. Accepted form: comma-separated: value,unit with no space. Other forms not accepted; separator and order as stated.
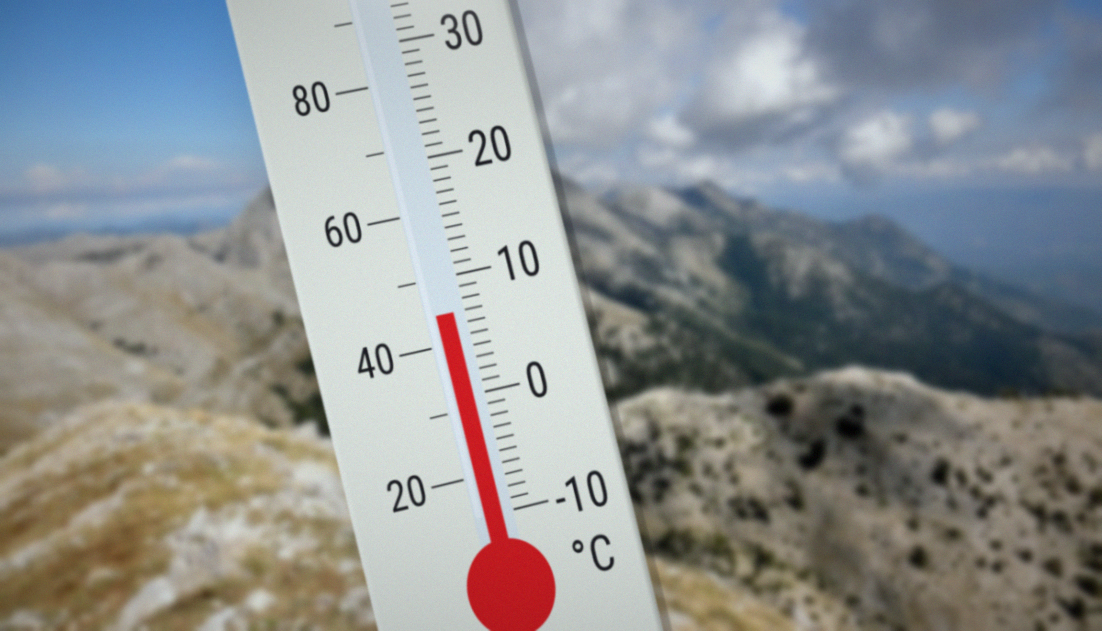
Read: 7,°C
